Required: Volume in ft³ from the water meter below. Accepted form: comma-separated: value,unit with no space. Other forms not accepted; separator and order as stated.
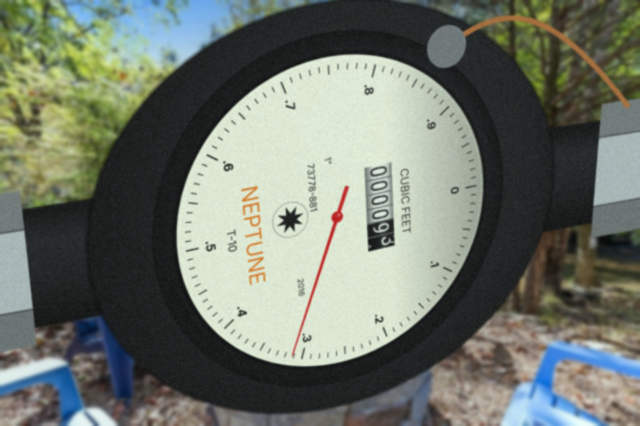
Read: 93.31,ft³
